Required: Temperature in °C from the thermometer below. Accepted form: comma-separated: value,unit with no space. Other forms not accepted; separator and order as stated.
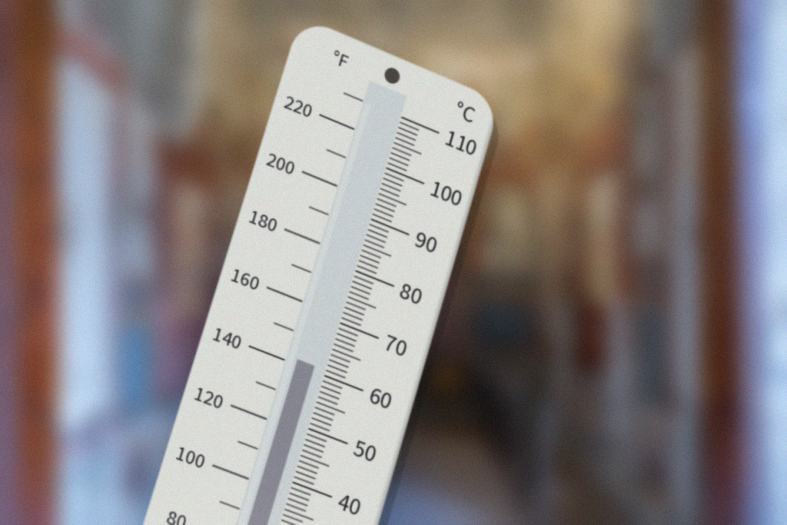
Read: 61,°C
